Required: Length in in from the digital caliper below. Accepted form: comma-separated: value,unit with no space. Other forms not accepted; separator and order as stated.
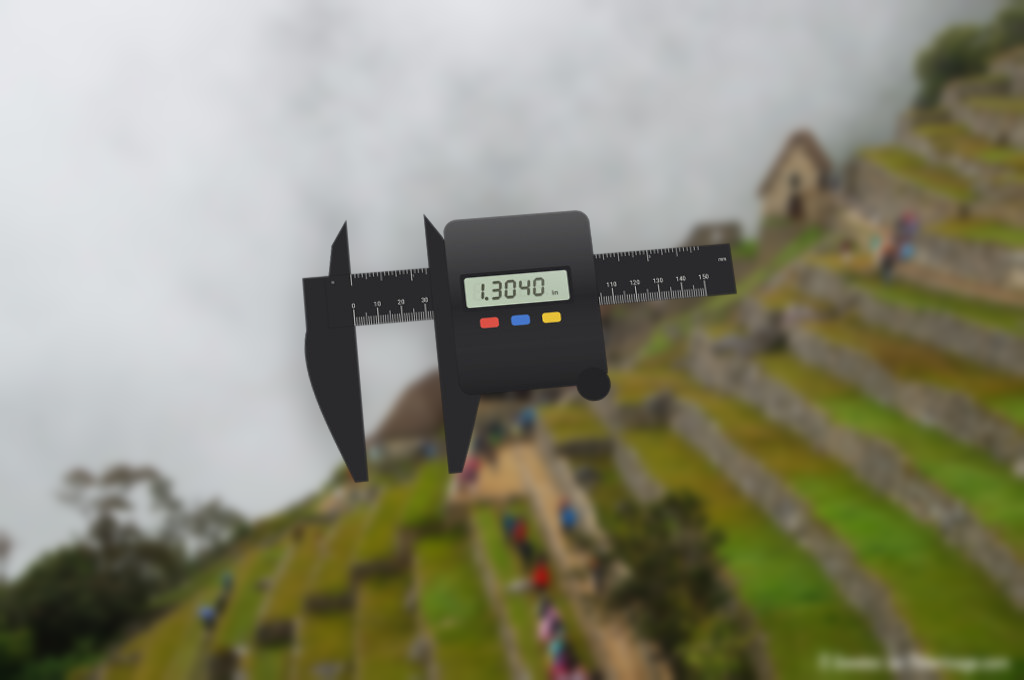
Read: 1.3040,in
